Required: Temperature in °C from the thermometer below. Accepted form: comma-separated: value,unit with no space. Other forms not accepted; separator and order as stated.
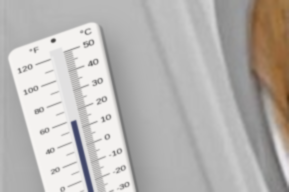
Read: 15,°C
